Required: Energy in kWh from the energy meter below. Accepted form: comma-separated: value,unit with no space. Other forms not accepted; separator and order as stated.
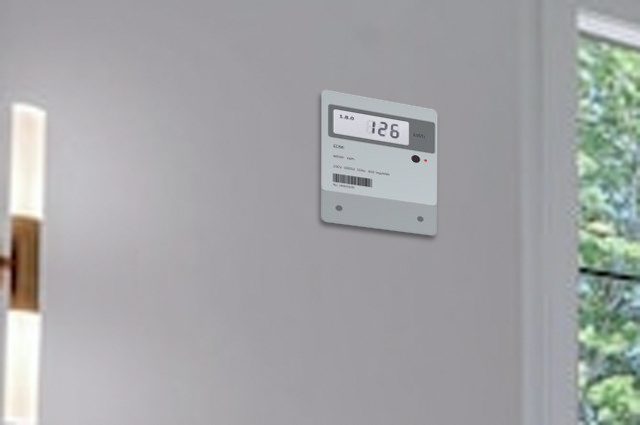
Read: 126,kWh
